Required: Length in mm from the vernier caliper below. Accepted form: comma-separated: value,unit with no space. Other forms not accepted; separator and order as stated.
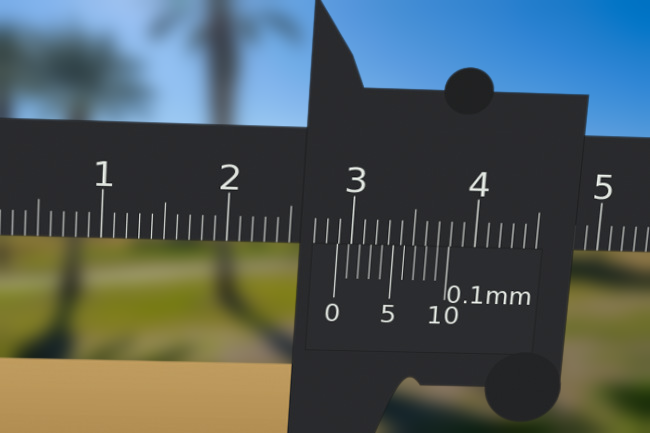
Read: 28.9,mm
